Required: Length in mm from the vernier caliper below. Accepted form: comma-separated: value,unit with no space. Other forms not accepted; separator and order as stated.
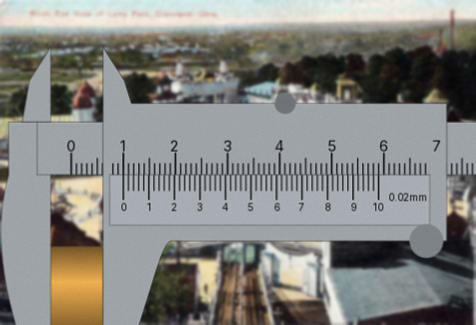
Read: 10.0,mm
